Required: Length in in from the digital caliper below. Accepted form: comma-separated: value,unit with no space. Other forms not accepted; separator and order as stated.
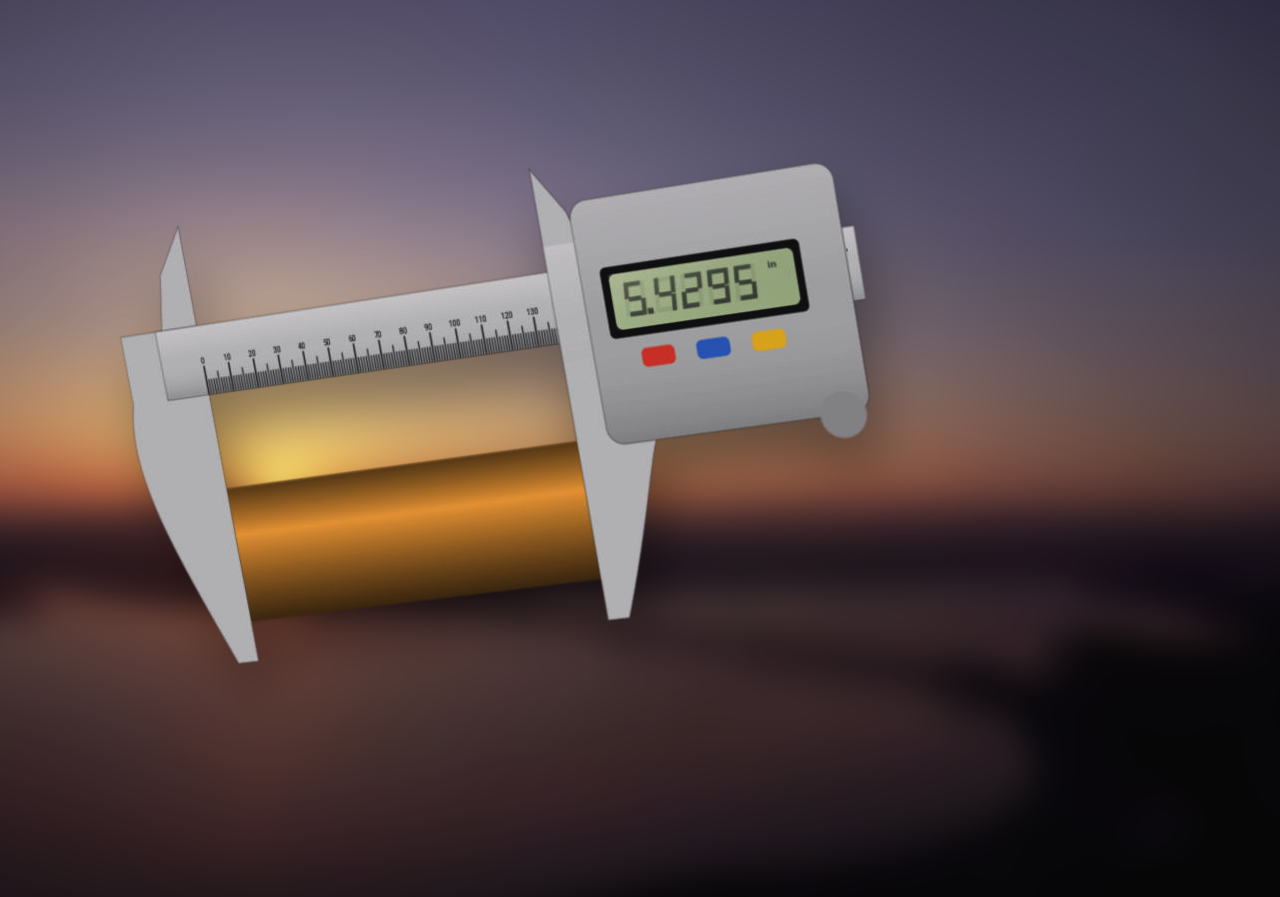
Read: 5.4295,in
